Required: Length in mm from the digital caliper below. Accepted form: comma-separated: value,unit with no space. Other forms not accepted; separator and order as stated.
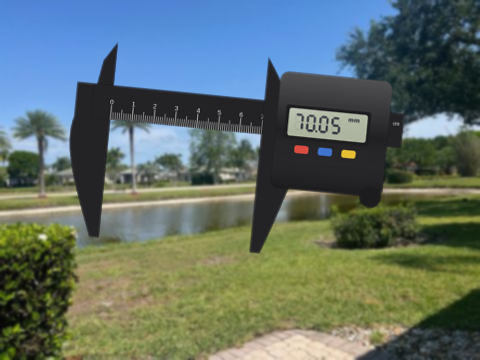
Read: 70.05,mm
